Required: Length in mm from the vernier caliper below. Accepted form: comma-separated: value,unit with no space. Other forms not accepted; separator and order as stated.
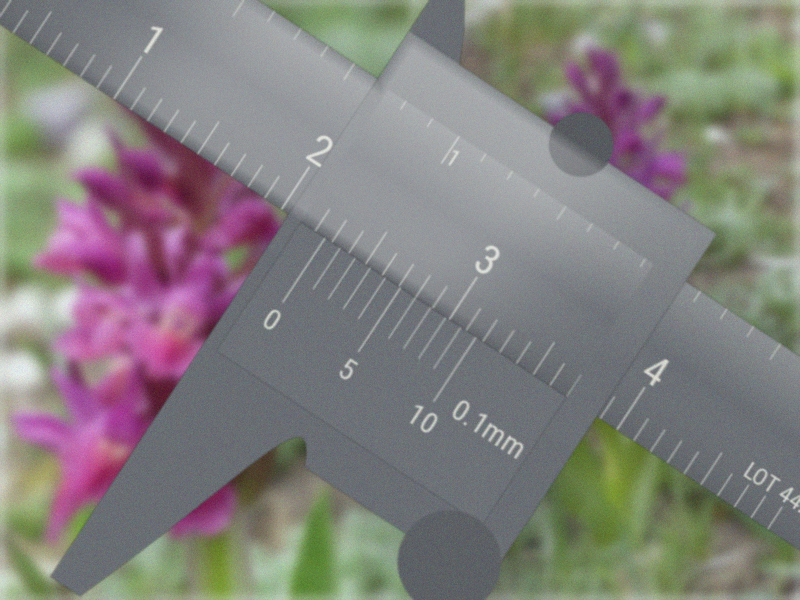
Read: 22.6,mm
